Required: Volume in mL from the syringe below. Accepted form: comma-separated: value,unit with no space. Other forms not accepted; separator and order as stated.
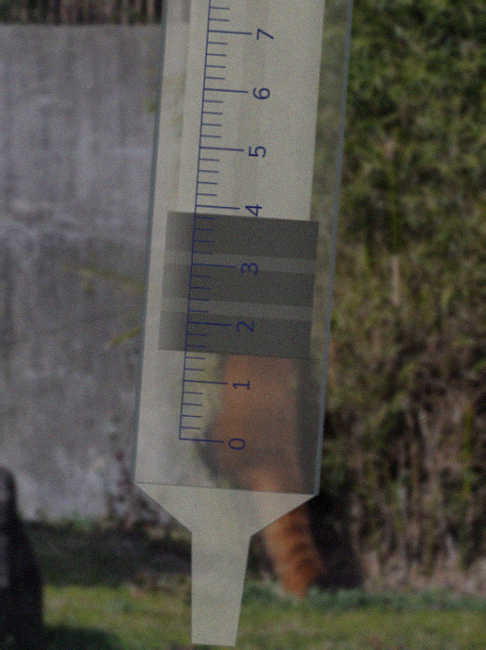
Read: 1.5,mL
